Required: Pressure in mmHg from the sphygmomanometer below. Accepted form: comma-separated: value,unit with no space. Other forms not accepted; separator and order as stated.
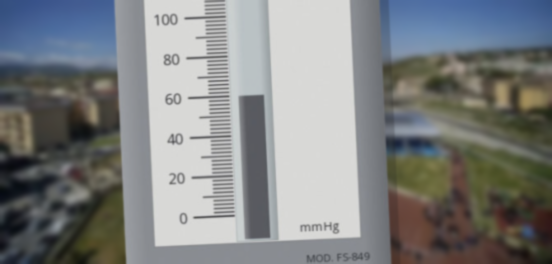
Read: 60,mmHg
